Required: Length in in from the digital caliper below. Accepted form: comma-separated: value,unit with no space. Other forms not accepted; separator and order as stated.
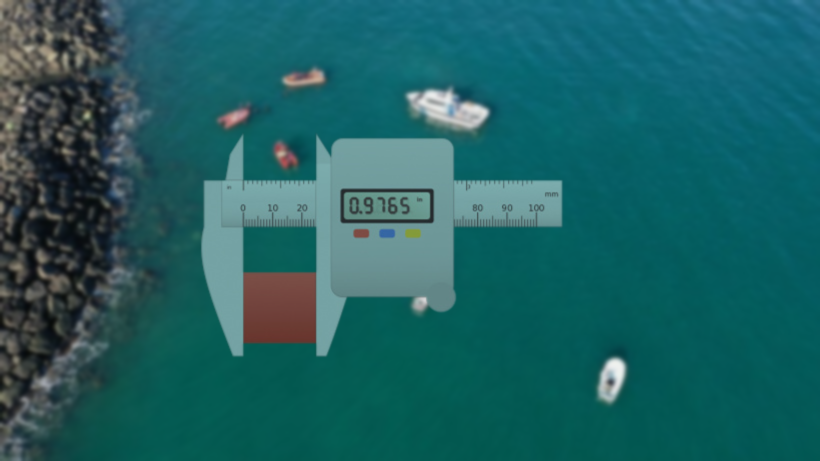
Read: 0.9765,in
